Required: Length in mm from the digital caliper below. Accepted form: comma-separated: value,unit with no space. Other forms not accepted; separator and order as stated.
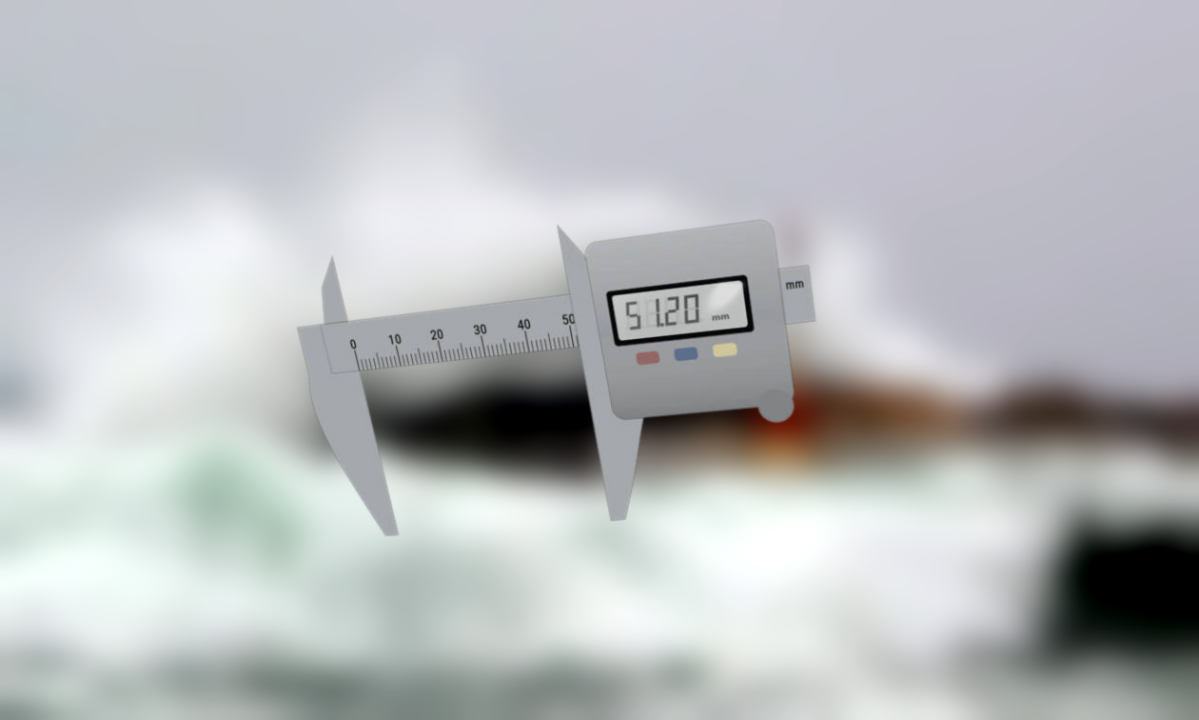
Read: 51.20,mm
